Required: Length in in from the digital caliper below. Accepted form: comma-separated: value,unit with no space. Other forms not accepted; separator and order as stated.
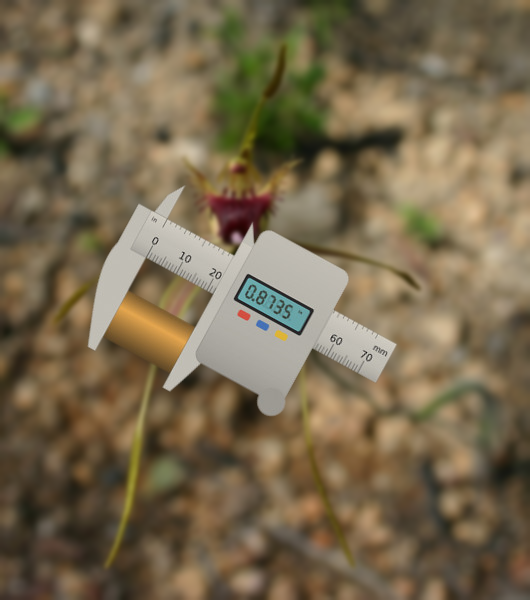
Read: 0.8735,in
